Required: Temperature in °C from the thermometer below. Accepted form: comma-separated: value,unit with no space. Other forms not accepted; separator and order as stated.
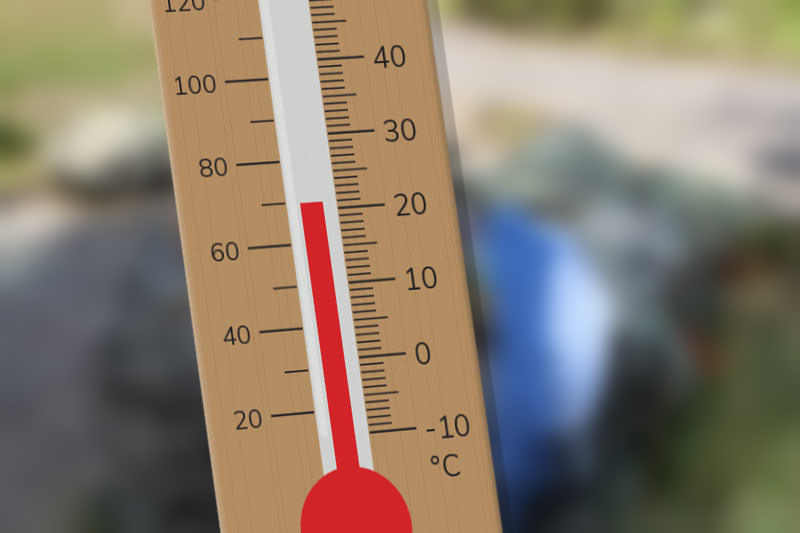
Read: 21,°C
